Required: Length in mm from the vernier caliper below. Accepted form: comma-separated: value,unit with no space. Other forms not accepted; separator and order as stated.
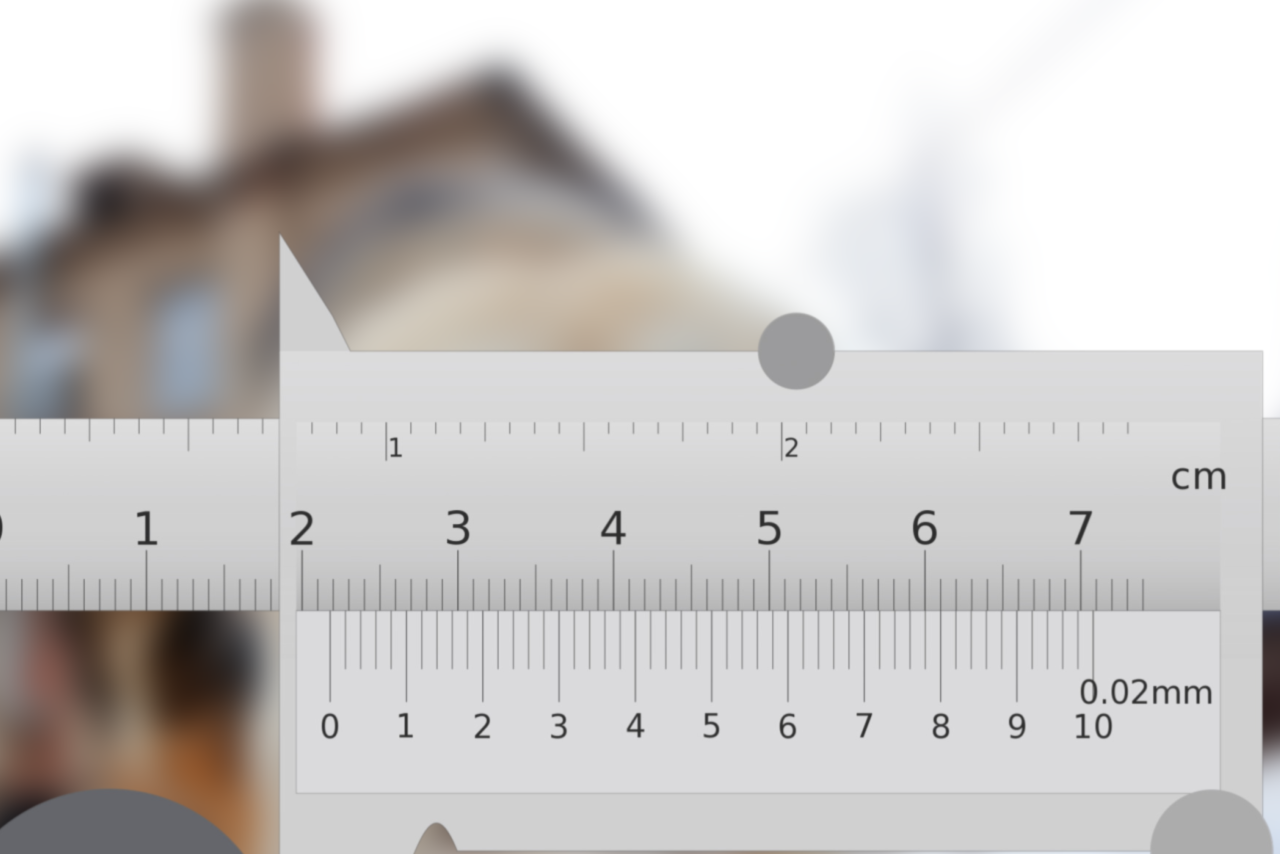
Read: 21.8,mm
